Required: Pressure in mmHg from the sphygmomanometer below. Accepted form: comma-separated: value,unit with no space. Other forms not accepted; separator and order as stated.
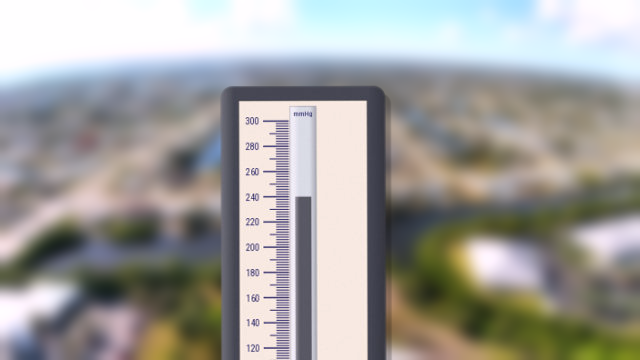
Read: 240,mmHg
